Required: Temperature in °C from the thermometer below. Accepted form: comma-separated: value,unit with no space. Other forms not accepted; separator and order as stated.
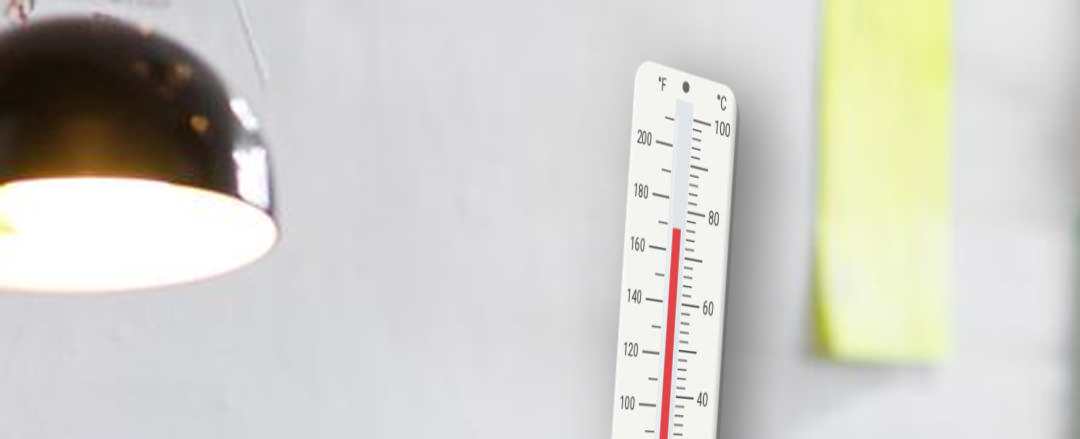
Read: 76,°C
